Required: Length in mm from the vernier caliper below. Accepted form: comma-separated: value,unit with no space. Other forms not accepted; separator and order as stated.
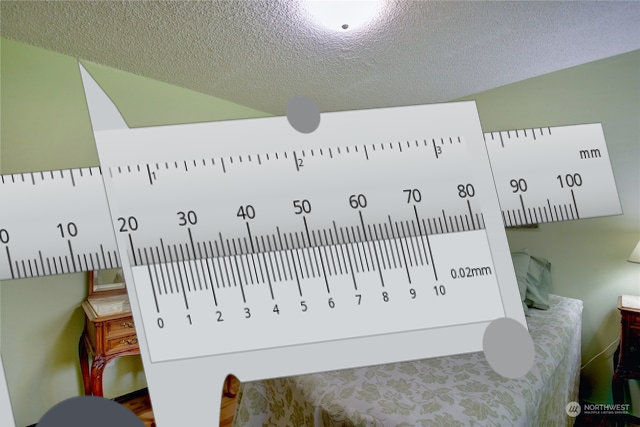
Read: 22.0,mm
